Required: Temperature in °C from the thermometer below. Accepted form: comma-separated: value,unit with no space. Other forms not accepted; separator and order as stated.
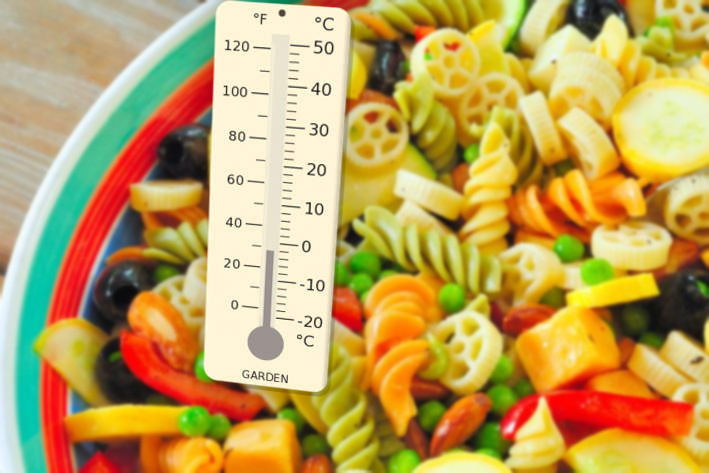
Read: -2,°C
